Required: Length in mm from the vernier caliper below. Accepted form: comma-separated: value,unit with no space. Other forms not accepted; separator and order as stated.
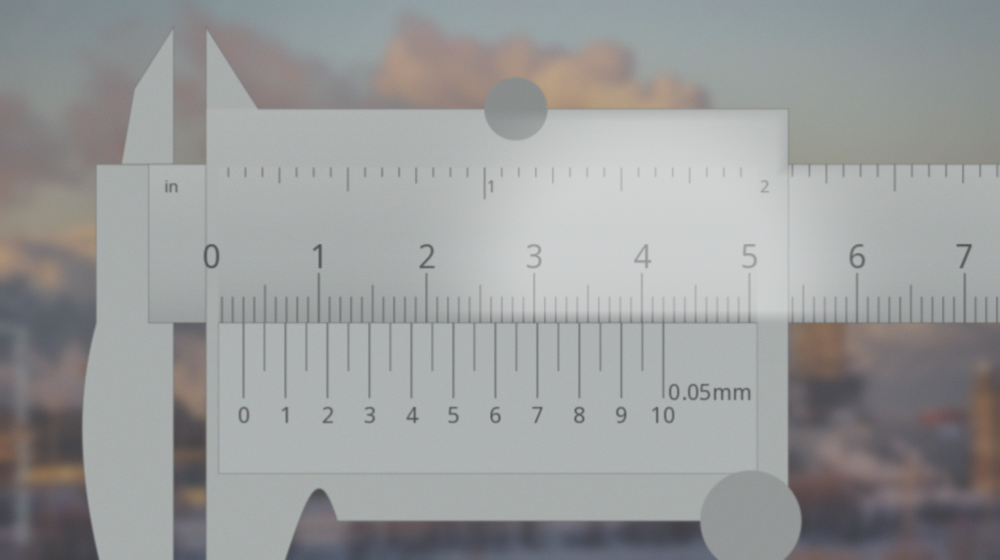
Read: 3.0,mm
